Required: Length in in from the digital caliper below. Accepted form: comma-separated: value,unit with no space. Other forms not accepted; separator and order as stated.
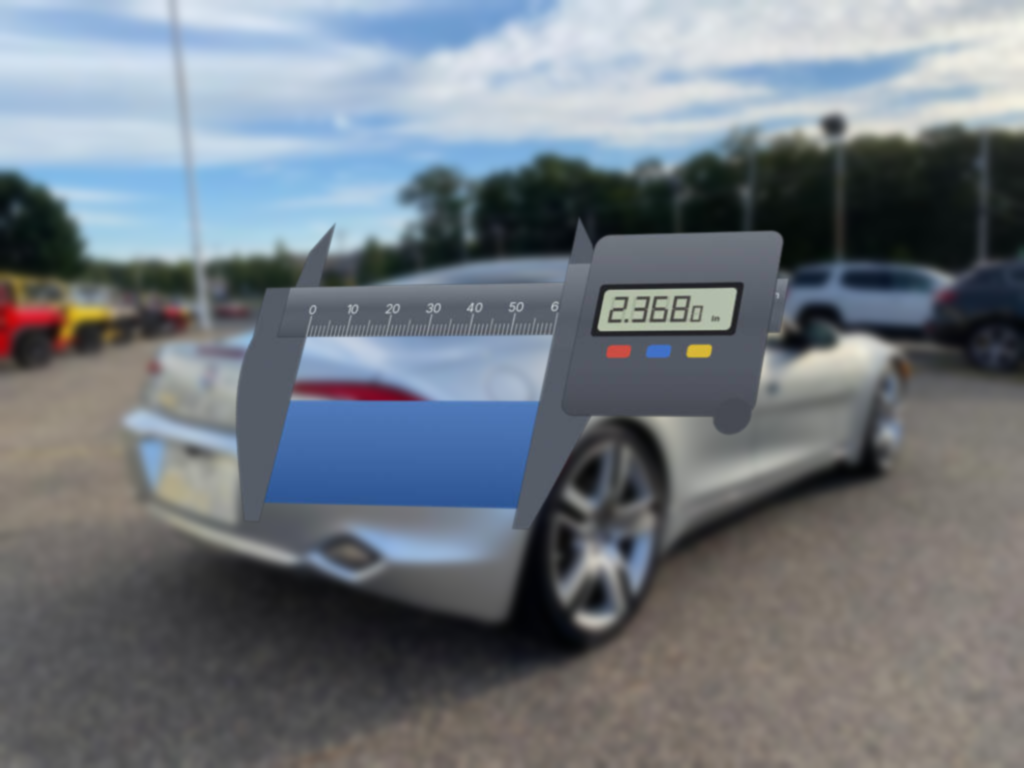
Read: 2.3680,in
